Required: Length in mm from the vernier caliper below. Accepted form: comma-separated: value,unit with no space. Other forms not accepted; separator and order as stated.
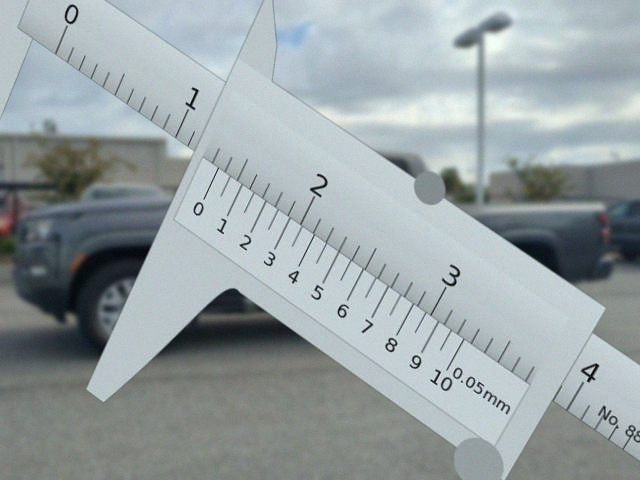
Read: 13.5,mm
